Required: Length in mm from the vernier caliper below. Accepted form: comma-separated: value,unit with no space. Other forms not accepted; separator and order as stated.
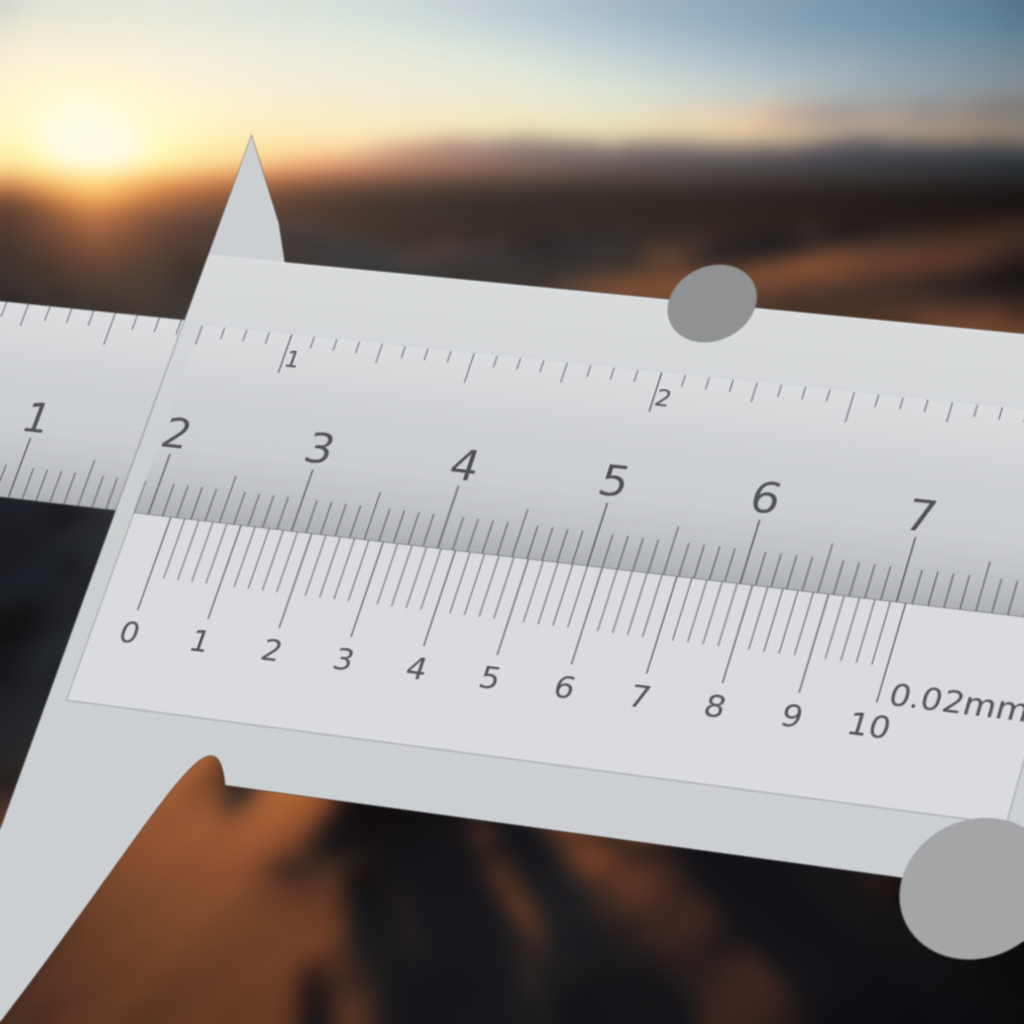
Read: 21.6,mm
